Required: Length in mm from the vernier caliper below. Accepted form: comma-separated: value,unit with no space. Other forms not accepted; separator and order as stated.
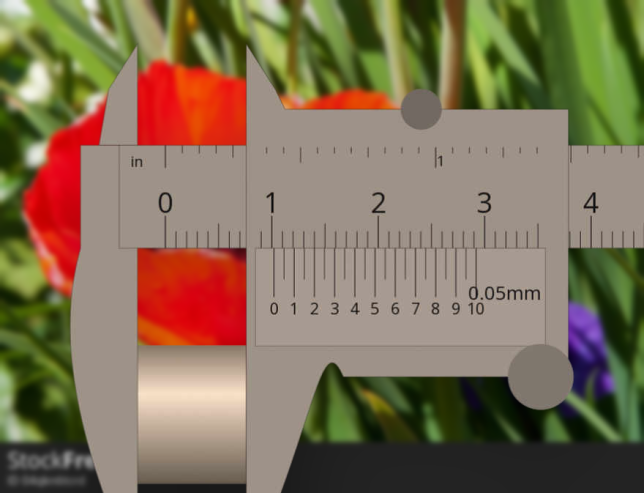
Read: 10.2,mm
